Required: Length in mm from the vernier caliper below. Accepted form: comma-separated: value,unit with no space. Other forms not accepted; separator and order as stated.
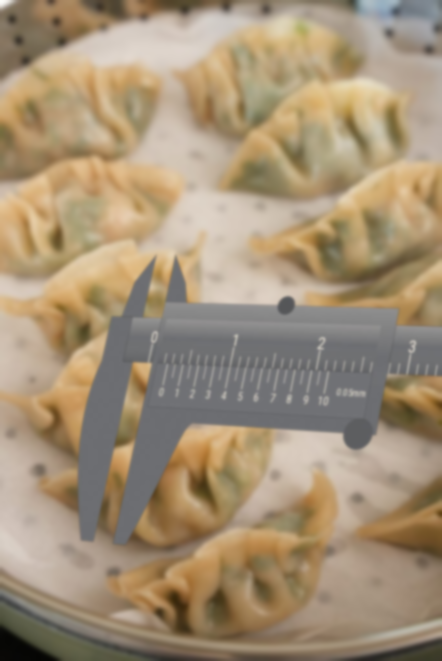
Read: 2.4,mm
